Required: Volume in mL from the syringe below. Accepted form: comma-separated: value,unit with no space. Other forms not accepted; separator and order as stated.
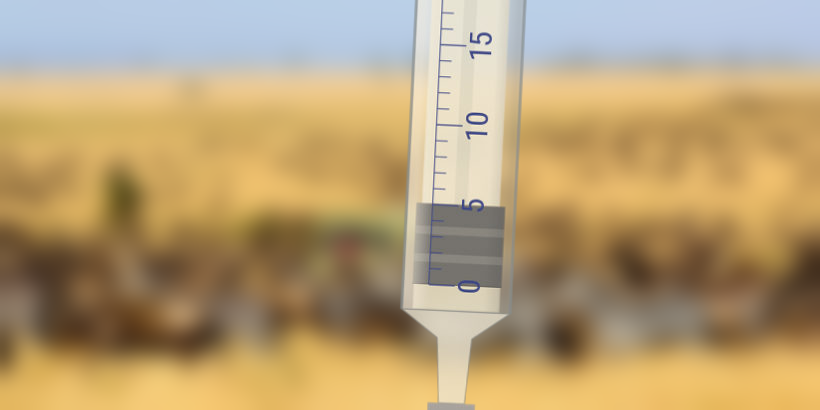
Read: 0,mL
